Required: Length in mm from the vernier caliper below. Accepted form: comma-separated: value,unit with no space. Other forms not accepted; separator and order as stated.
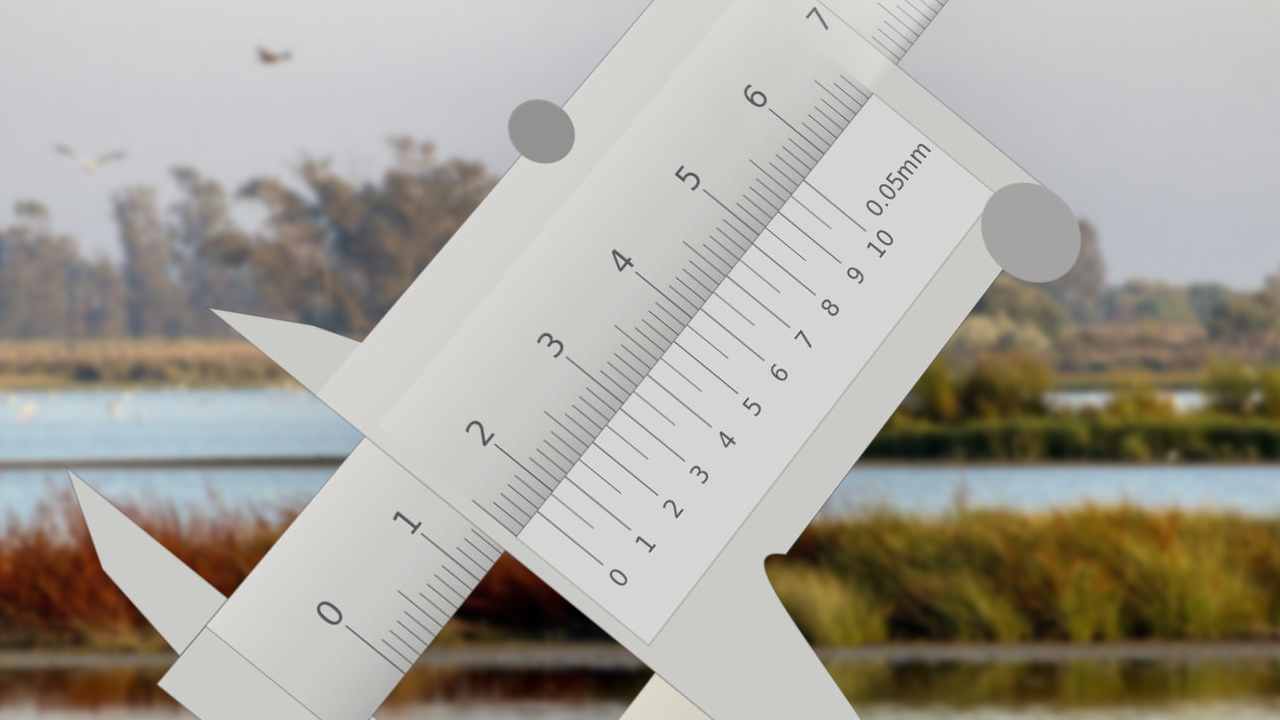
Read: 17.8,mm
